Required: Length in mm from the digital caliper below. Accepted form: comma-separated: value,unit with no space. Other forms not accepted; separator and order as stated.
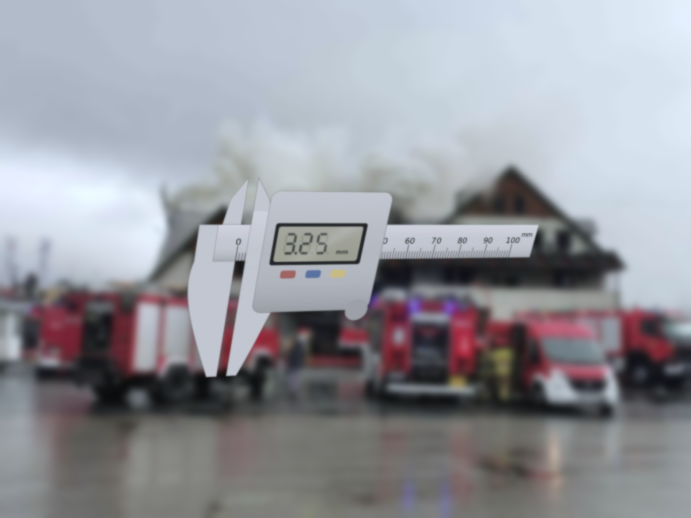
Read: 3.25,mm
